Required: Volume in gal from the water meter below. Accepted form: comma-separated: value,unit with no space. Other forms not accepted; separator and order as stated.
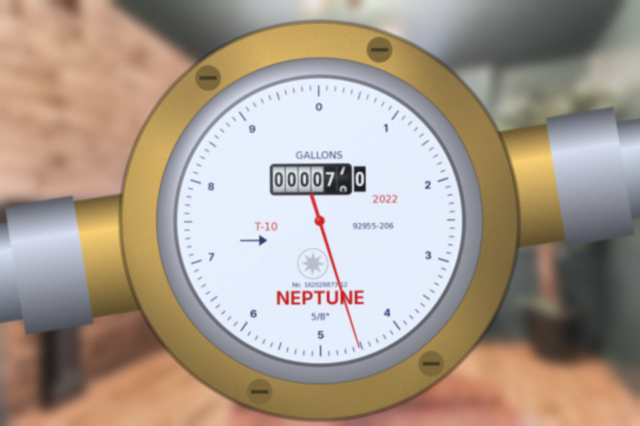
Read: 774.5,gal
